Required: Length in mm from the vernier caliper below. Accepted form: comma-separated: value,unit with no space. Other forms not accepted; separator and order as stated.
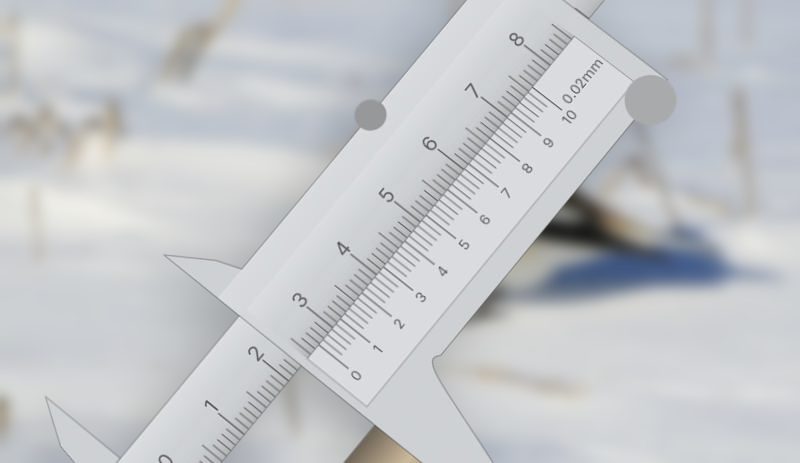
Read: 26.8,mm
